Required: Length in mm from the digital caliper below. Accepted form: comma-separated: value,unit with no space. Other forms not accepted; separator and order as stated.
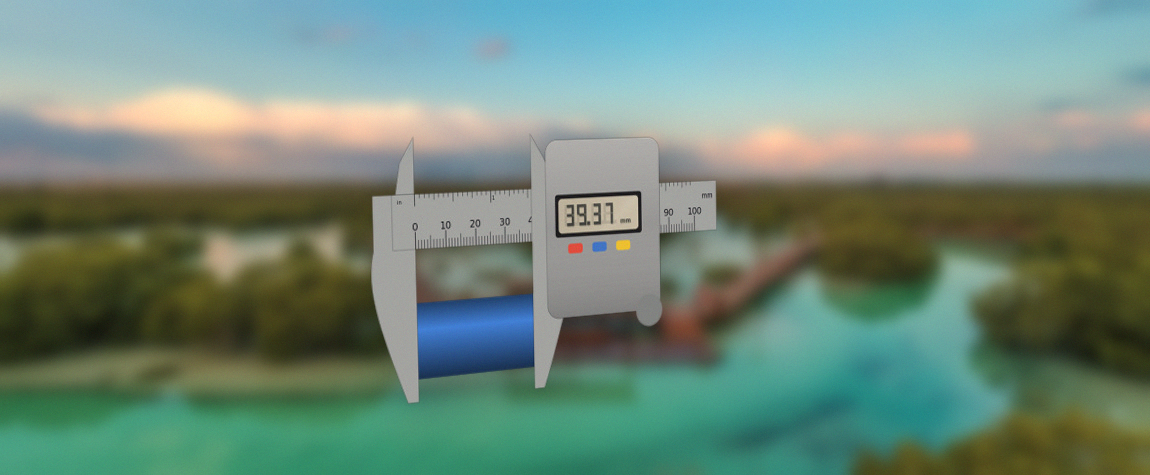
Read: 39.37,mm
